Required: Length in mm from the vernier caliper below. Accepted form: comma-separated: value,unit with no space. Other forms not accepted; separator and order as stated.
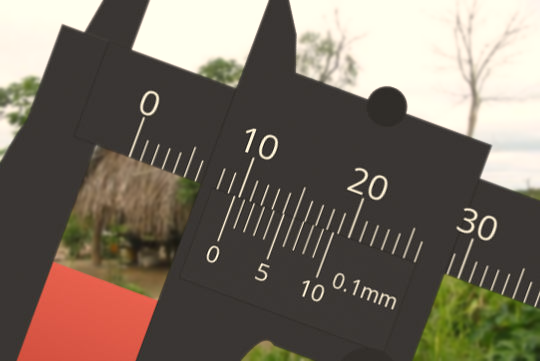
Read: 9.6,mm
